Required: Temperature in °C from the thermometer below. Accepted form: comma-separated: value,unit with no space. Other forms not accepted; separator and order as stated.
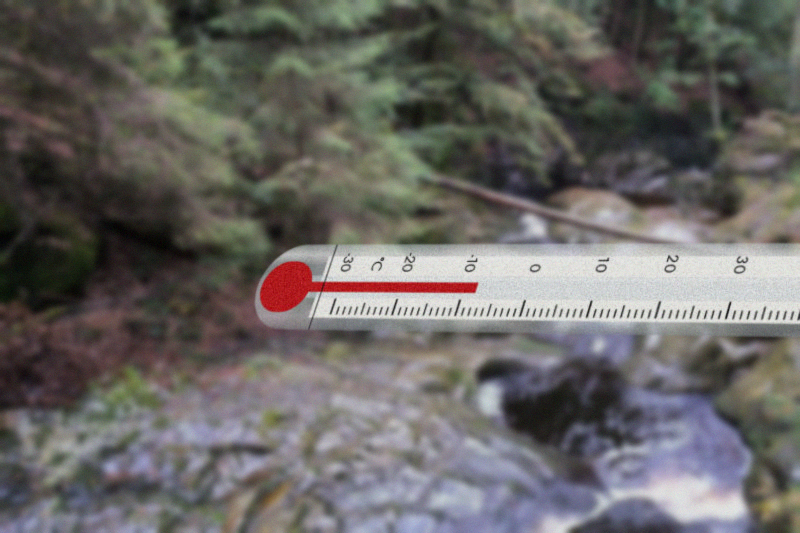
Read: -8,°C
